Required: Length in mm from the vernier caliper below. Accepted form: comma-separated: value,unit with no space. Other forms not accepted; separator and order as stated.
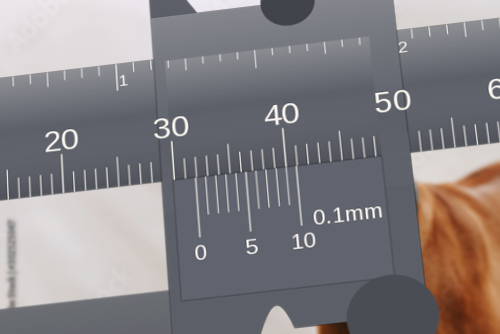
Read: 31.9,mm
